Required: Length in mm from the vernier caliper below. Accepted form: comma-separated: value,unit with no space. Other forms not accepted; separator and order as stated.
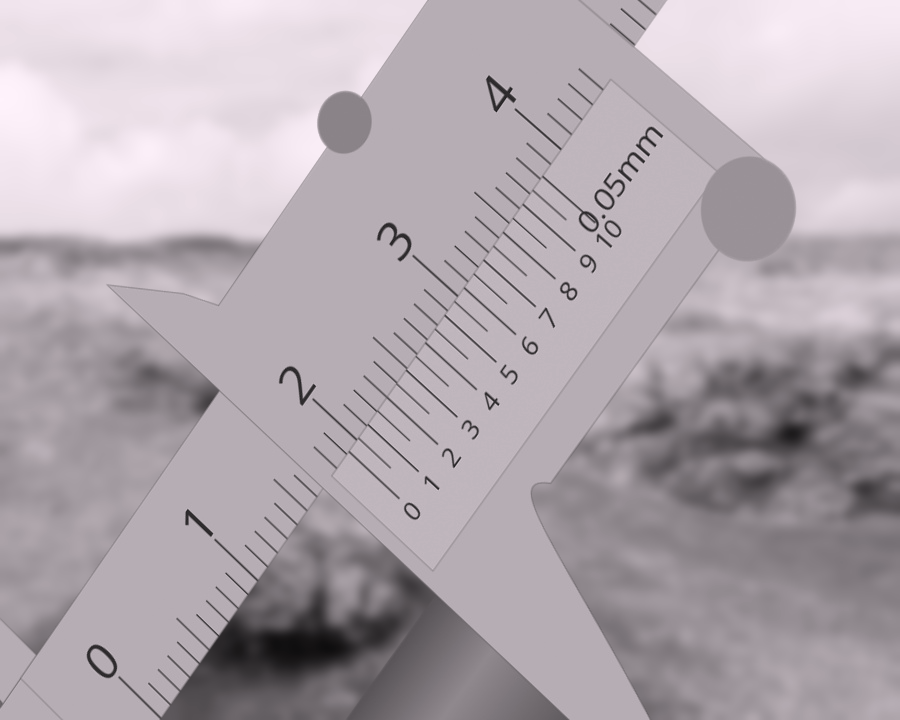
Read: 19.2,mm
